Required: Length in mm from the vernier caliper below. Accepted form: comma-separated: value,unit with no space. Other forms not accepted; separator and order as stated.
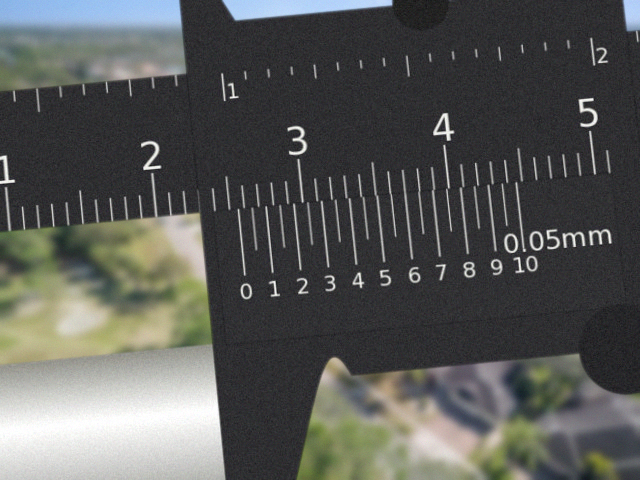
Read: 25.6,mm
